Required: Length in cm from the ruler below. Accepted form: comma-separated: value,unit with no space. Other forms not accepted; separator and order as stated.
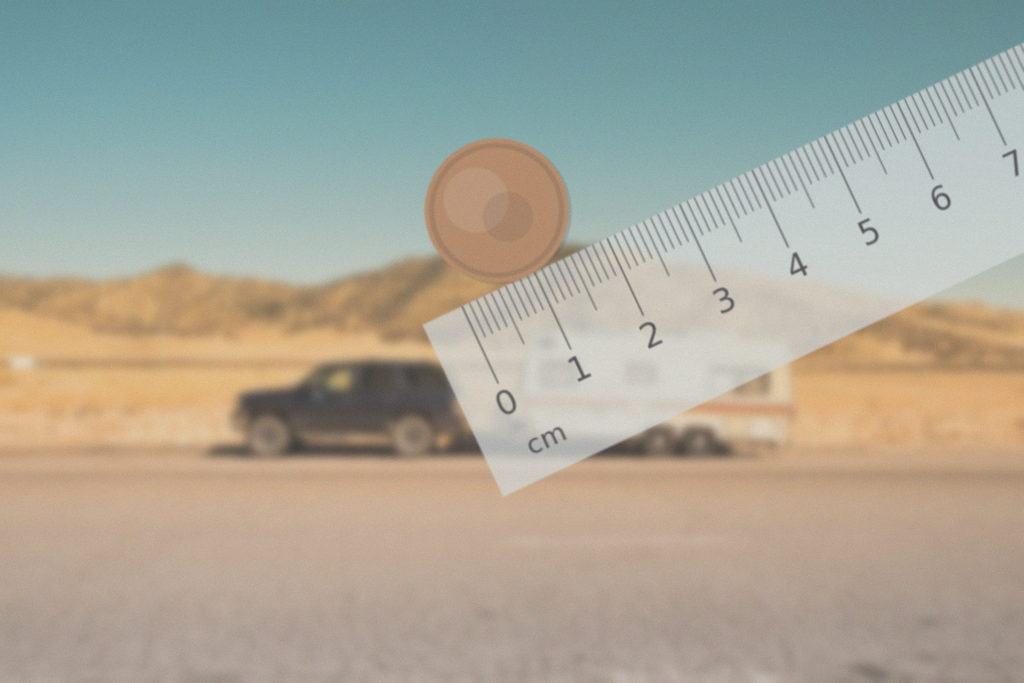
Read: 1.8,cm
